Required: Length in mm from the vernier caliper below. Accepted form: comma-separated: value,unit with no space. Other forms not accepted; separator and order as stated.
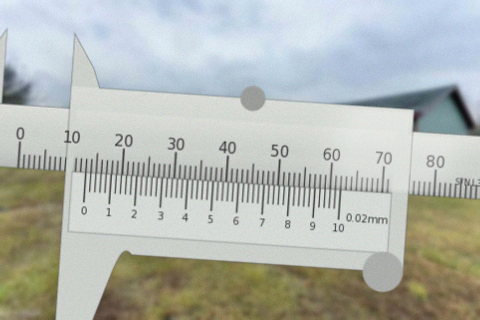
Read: 13.0,mm
